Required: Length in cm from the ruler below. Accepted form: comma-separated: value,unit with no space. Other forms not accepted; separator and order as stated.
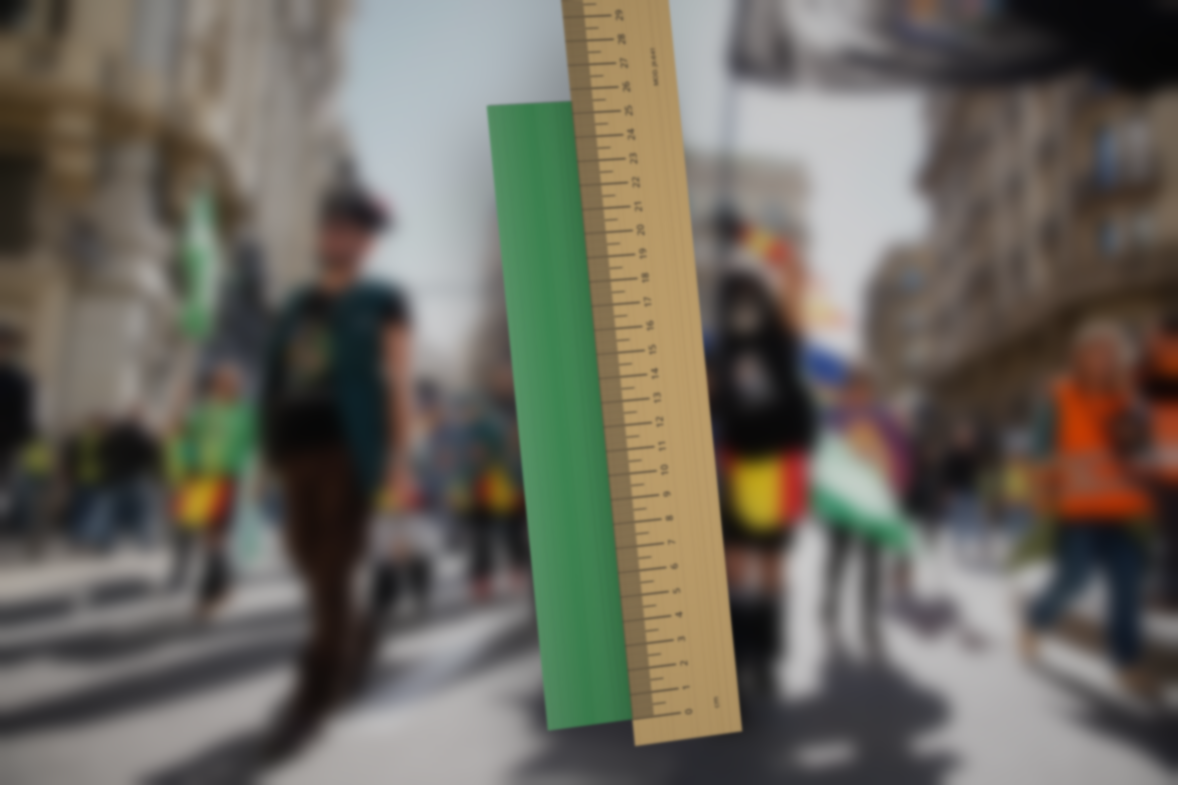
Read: 25.5,cm
